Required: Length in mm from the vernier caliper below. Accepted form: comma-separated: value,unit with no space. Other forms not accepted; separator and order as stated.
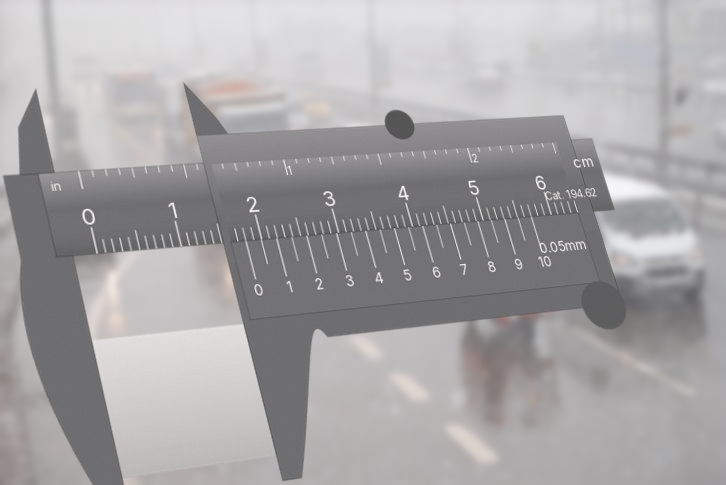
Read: 18.0,mm
